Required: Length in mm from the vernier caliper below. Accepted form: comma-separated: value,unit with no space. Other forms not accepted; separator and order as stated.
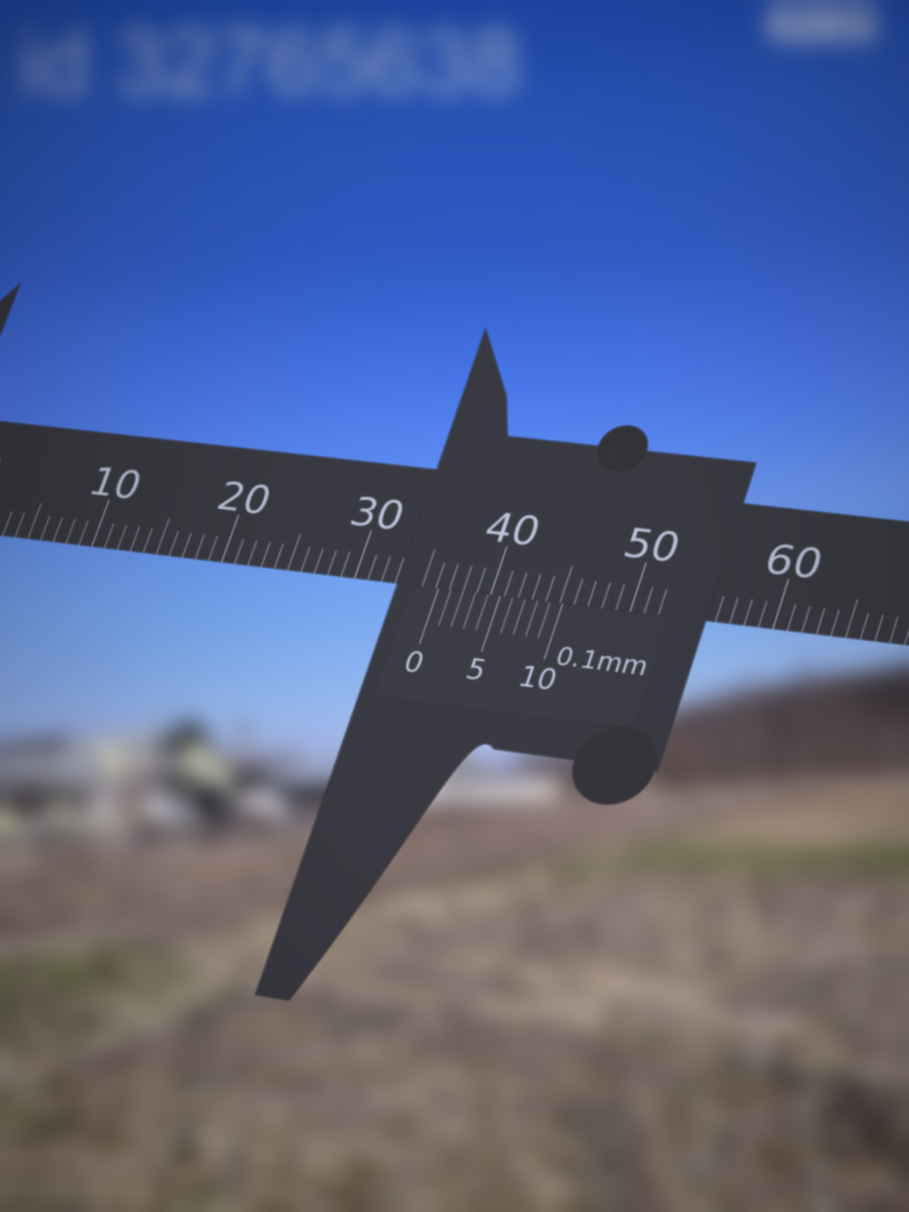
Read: 36.2,mm
